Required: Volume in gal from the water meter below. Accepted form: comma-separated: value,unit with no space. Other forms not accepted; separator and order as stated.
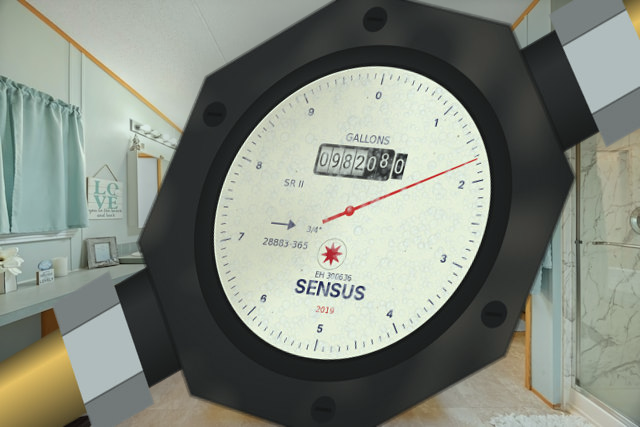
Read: 982081.7,gal
